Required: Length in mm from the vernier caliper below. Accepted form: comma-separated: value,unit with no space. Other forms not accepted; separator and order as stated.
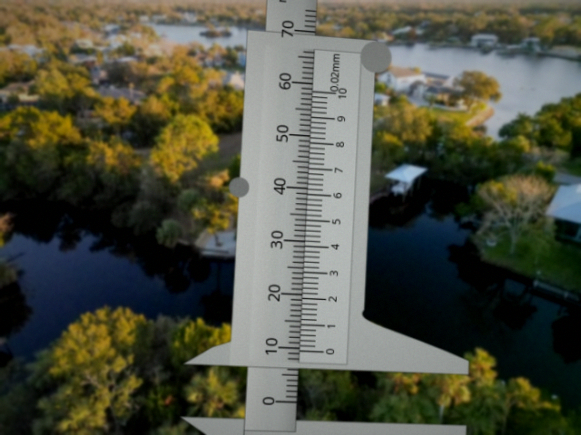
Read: 9.5,mm
